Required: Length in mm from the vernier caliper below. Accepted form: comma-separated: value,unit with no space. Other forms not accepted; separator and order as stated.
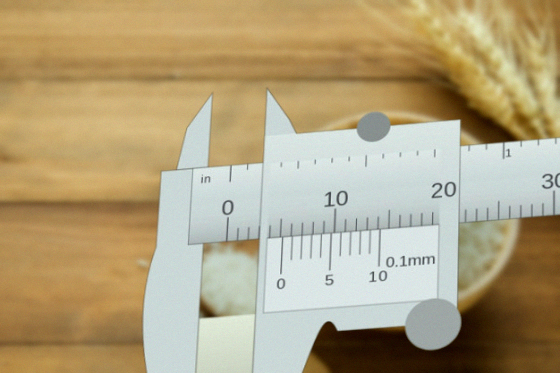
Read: 5.2,mm
